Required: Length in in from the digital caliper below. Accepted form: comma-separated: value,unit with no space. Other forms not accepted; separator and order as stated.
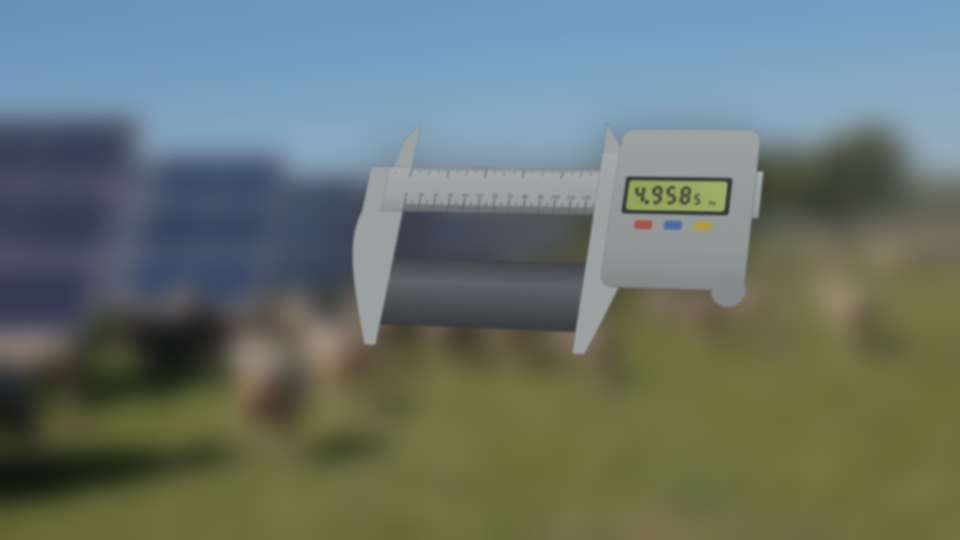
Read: 4.9585,in
